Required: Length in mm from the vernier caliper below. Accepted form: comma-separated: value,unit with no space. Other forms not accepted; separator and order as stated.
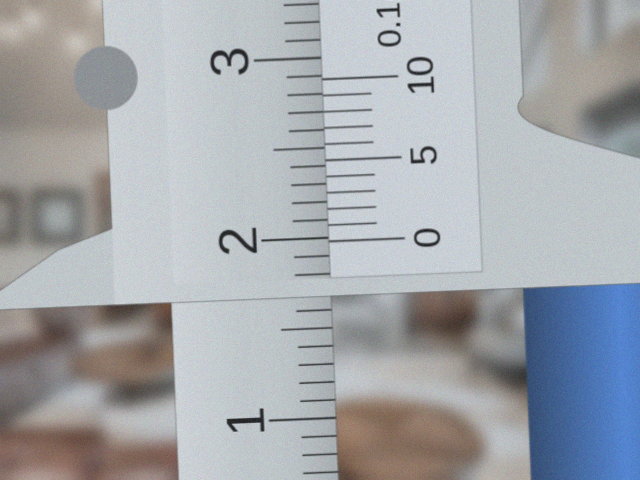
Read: 19.8,mm
